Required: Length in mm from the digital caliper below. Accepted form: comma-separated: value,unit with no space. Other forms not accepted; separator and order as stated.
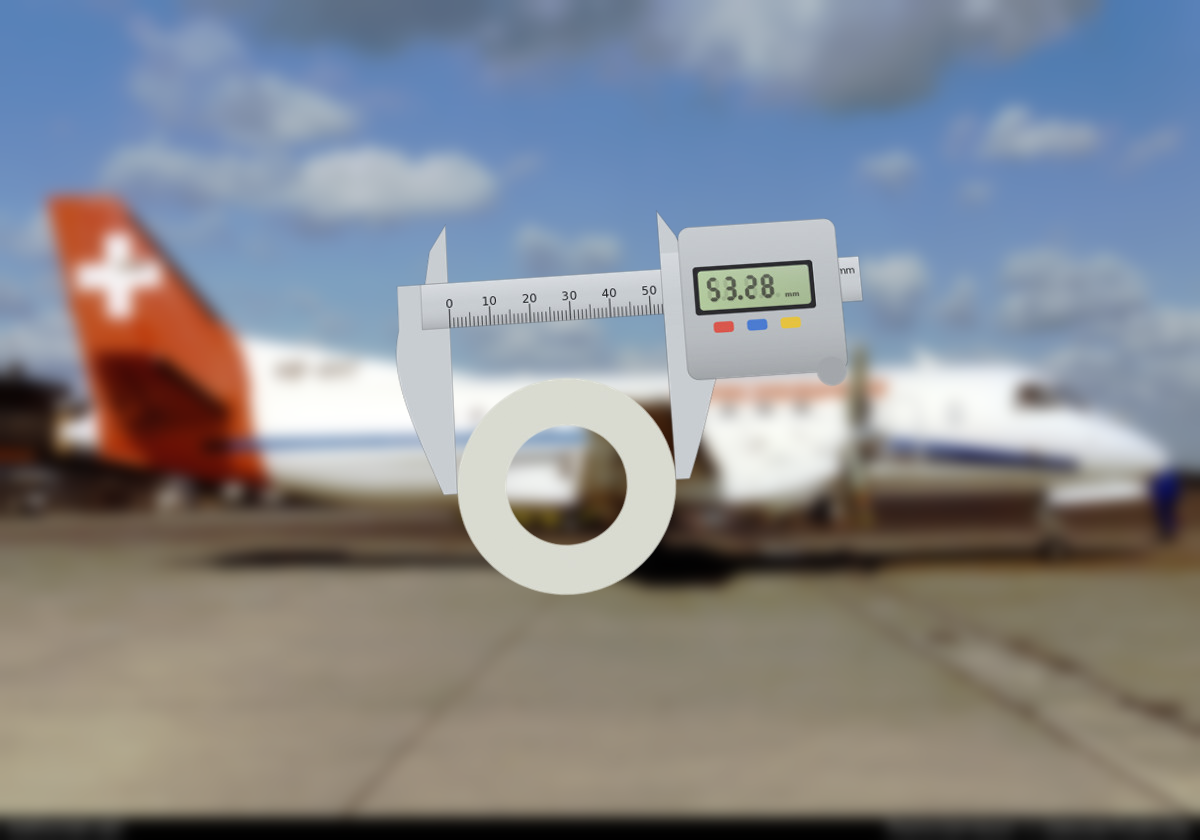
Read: 53.28,mm
